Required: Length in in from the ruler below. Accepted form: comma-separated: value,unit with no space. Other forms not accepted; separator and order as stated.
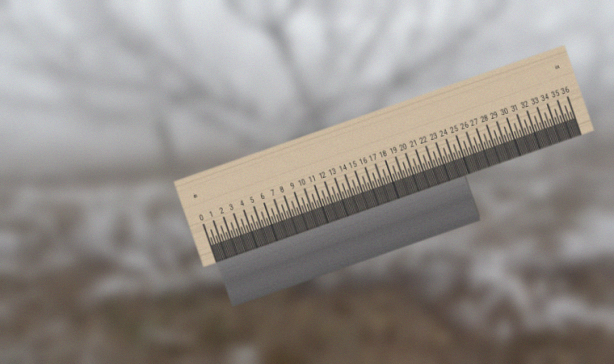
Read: 24.5,in
